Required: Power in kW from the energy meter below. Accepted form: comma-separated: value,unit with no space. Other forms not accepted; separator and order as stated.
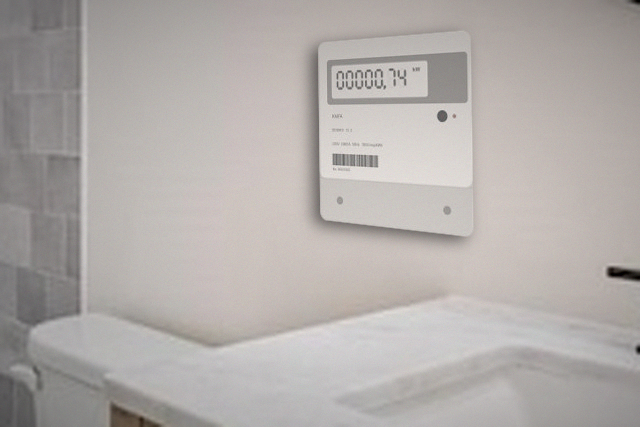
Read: 0.74,kW
